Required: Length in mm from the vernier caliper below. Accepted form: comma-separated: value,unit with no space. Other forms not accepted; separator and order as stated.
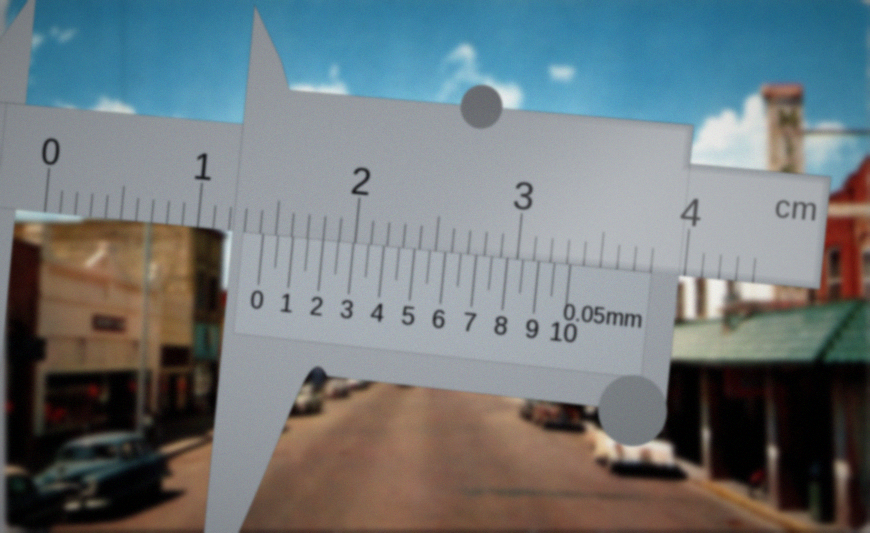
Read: 14.2,mm
